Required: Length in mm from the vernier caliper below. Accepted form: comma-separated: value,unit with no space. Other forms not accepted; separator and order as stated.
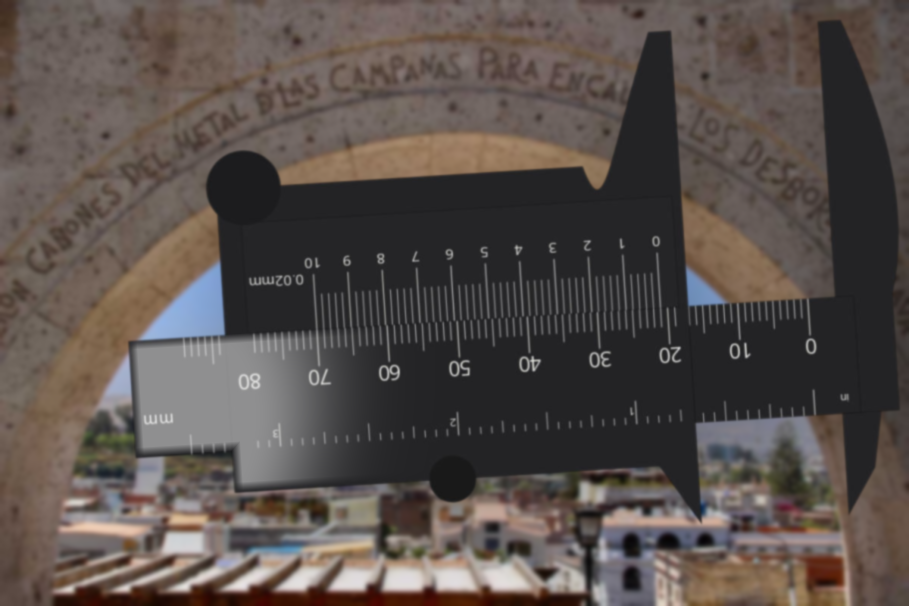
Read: 21.0,mm
